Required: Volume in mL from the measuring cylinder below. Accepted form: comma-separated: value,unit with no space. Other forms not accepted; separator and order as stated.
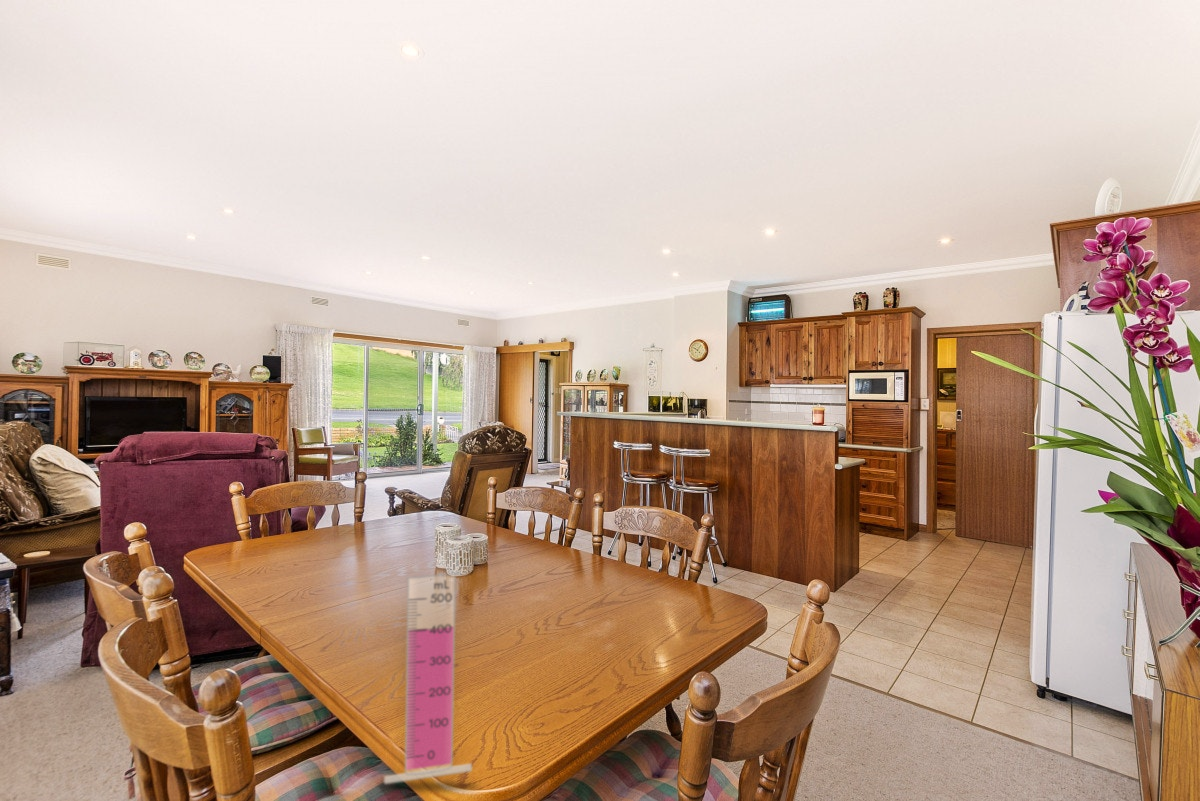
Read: 400,mL
